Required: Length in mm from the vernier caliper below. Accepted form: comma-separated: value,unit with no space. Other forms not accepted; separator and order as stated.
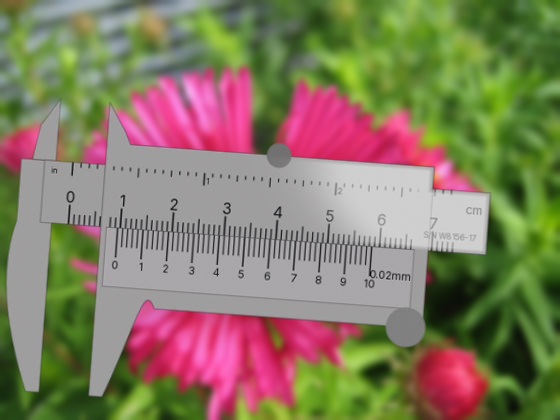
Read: 9.5,mm
